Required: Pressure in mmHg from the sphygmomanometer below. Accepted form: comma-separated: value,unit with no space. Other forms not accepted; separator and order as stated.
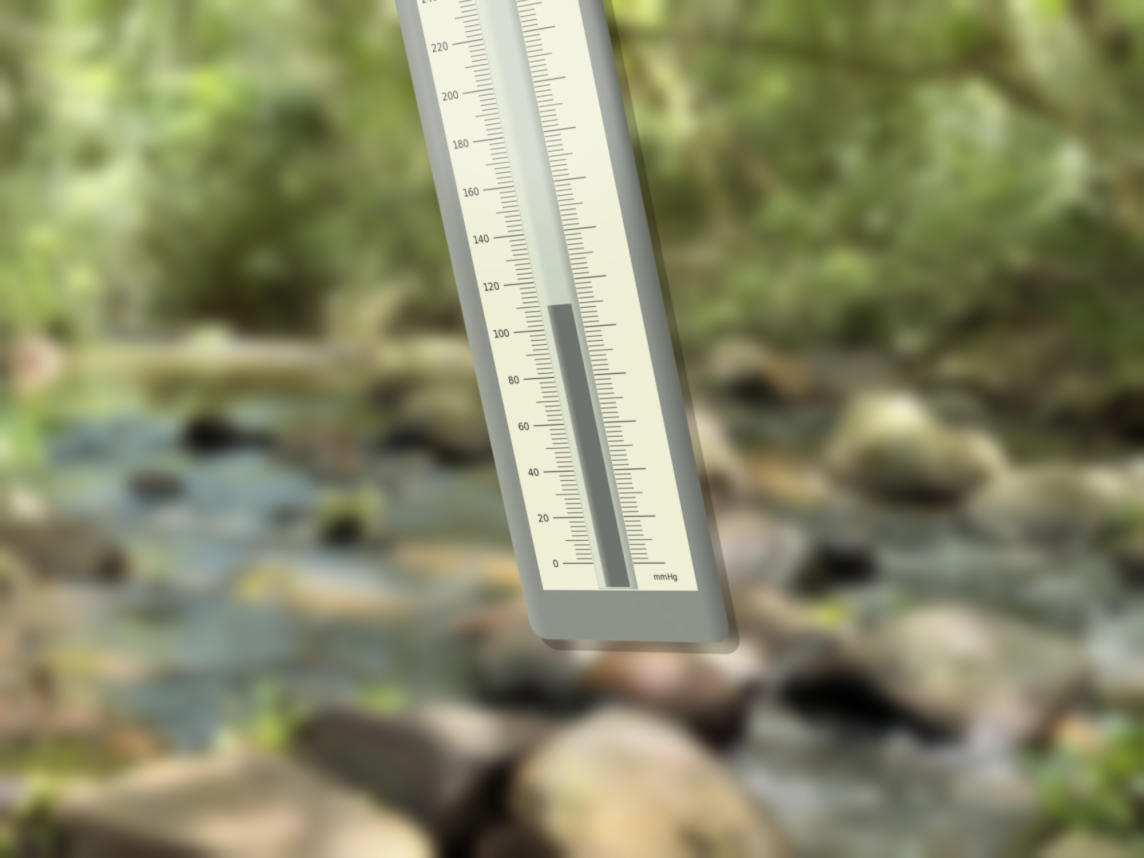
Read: 110,mmHg
